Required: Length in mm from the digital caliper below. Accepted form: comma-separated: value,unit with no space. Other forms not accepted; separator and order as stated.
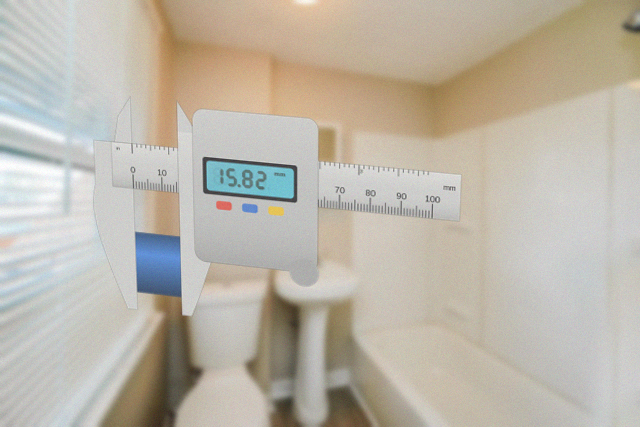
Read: 15.82,mm
